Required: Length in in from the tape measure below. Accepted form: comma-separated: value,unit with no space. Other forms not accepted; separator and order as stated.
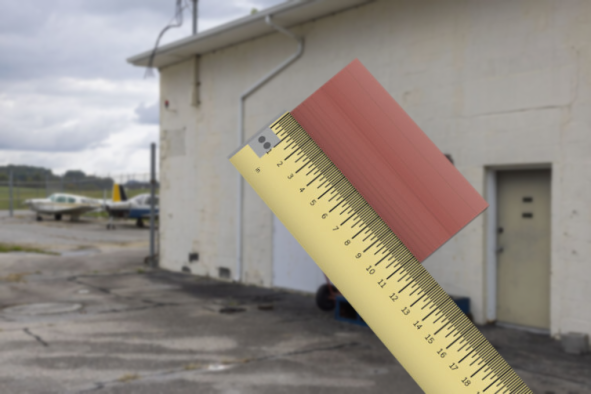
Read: 11.5,in
